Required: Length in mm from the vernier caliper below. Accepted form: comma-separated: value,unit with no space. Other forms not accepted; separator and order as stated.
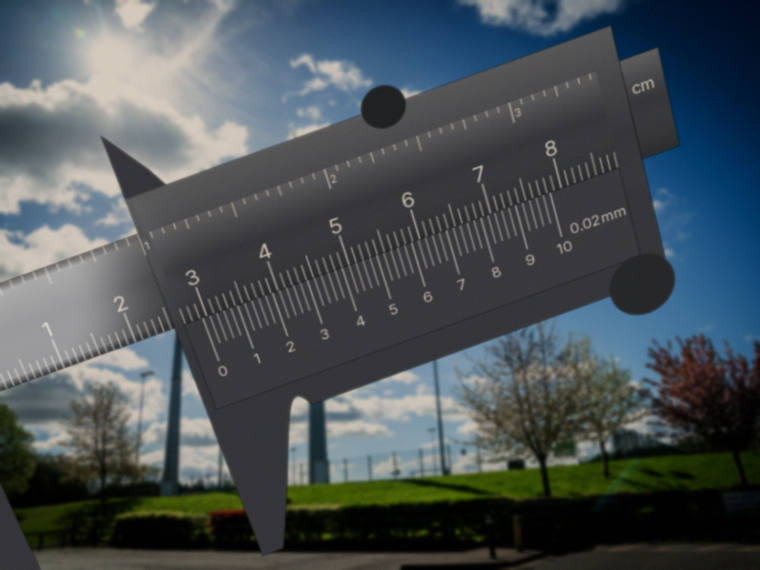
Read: 29.4,mm
